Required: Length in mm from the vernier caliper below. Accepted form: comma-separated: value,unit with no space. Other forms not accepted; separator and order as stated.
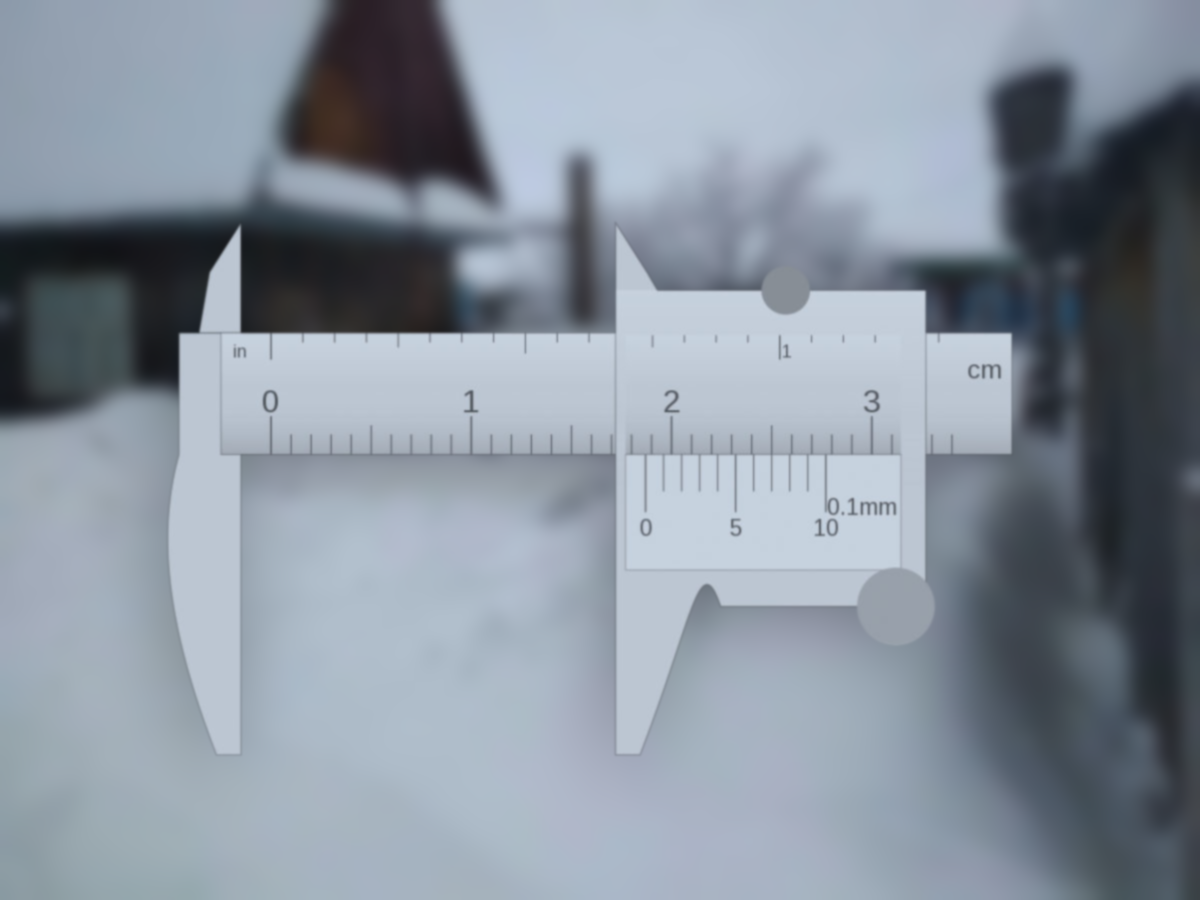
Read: 18.7,mm
